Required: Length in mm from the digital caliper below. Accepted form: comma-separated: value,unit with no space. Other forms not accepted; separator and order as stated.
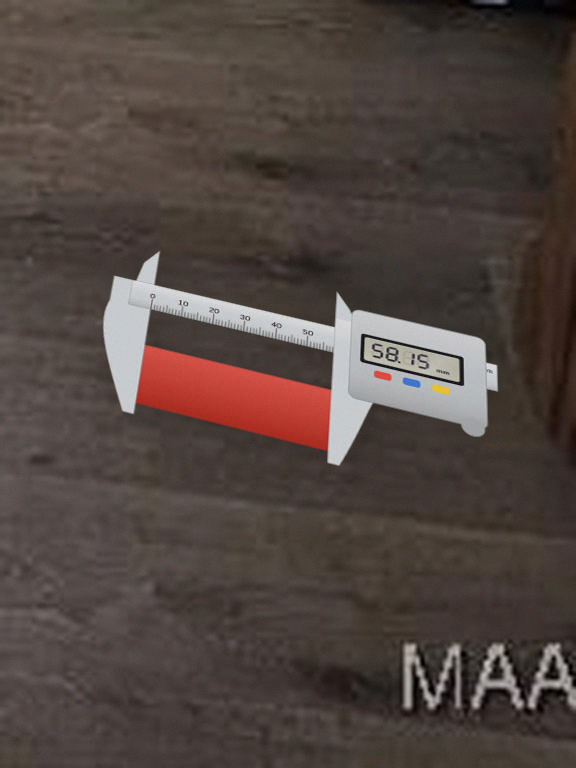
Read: 58.15,mm
